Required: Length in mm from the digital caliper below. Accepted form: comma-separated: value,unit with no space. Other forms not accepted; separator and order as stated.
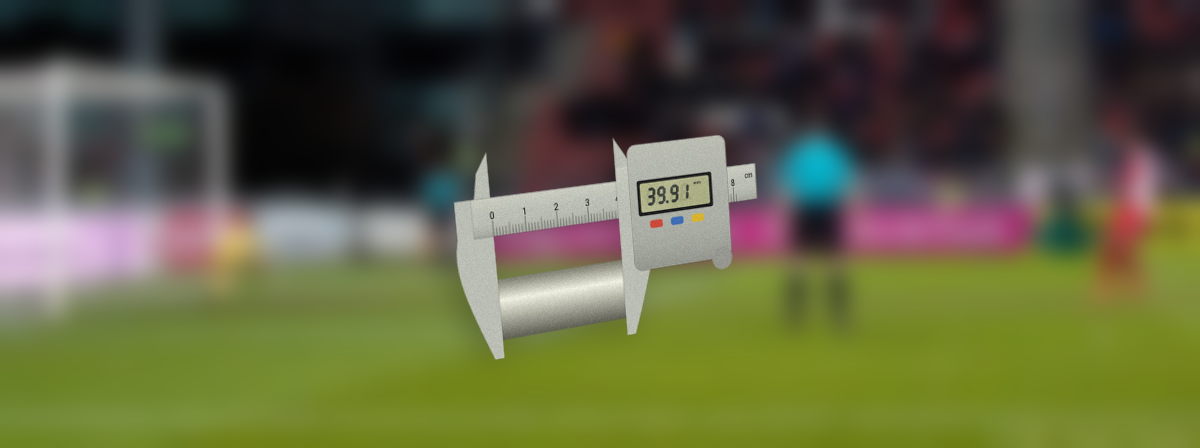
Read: 39.91,mm
